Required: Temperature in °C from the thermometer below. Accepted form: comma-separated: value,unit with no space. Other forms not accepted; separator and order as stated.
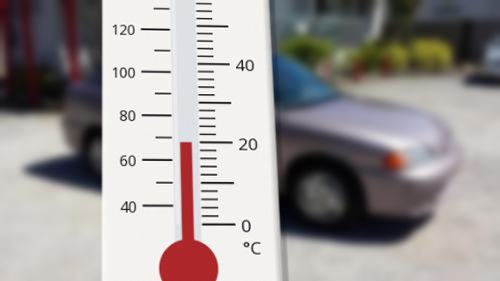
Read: 20,°C
